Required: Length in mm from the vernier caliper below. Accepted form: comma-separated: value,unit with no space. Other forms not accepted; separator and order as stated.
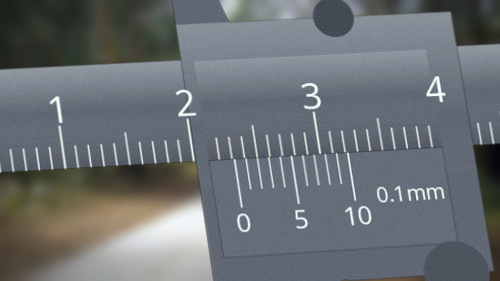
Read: 23.2,mm
